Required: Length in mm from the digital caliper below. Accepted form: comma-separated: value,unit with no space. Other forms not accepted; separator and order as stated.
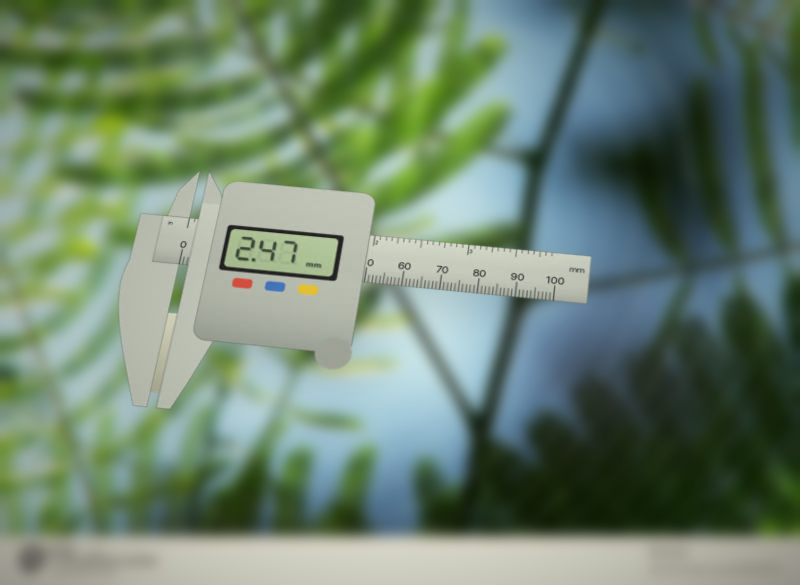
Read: 2.47,mm
